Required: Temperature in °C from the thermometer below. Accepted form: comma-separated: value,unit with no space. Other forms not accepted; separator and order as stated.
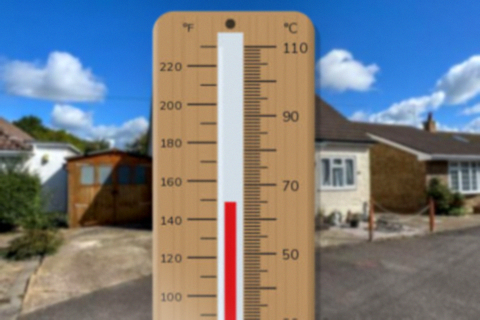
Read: 65,°C
